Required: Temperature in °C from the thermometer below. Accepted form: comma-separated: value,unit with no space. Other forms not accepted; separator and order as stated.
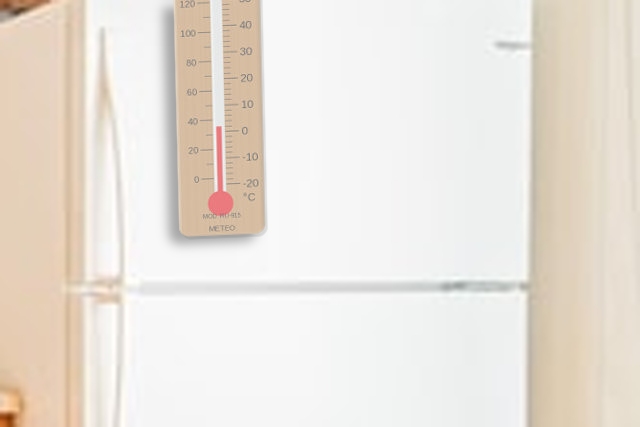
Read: 2,°C
